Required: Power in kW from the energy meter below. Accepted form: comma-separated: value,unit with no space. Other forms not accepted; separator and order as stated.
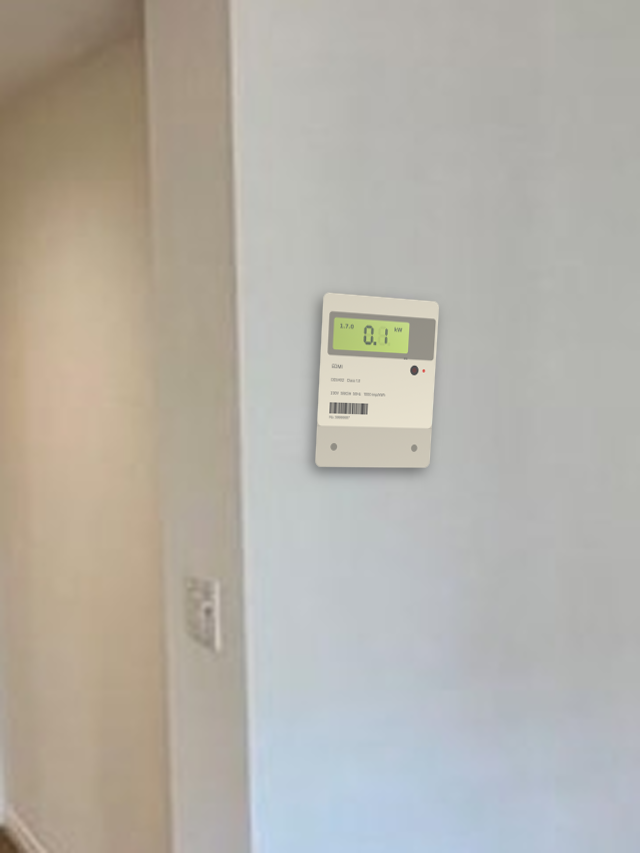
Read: 0.1,kW
